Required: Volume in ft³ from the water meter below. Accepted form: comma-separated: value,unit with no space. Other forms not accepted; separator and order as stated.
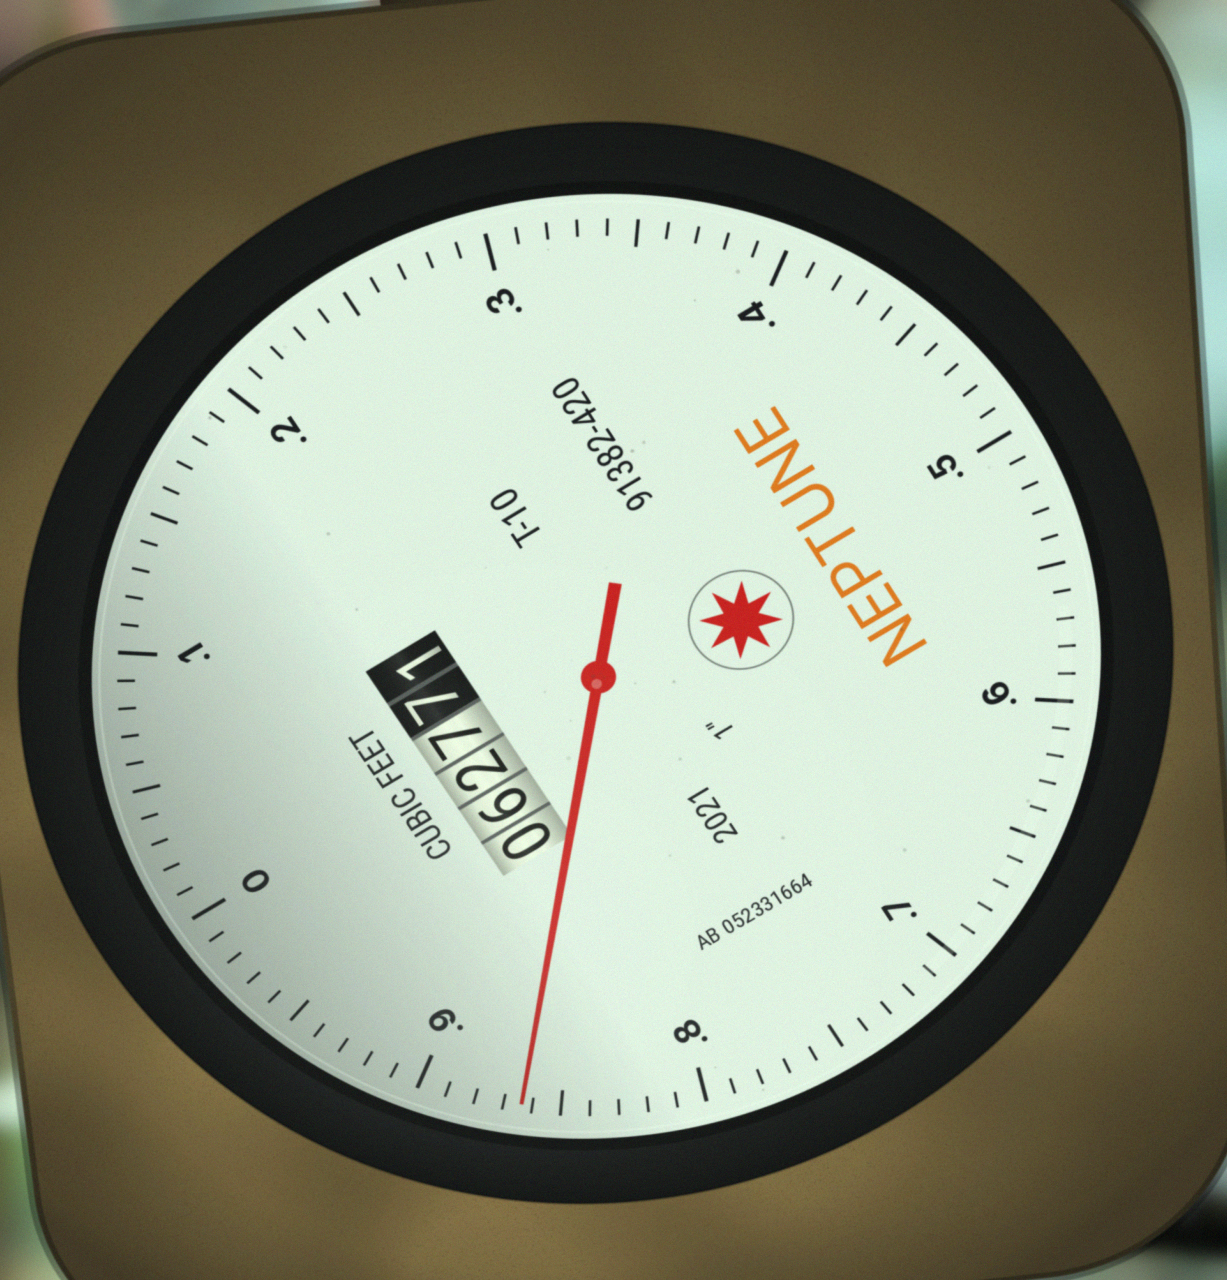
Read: 62770.86,ft³
